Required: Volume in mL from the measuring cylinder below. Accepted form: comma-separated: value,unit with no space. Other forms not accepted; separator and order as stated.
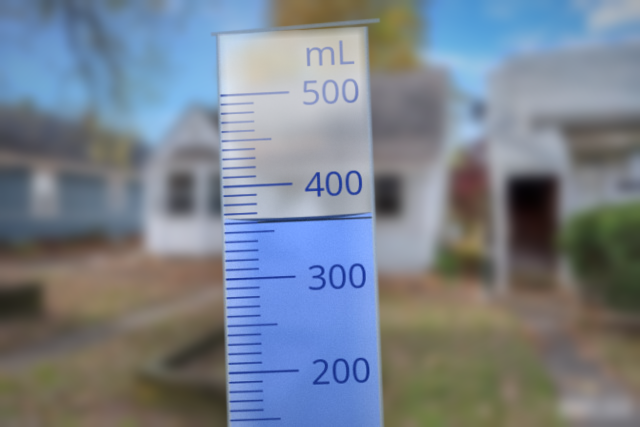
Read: 360,mL
